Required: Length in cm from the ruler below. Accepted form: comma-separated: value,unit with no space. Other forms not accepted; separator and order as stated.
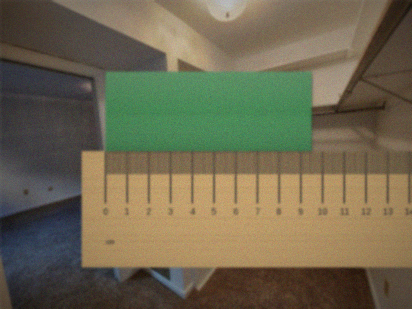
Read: 9.5,cm
